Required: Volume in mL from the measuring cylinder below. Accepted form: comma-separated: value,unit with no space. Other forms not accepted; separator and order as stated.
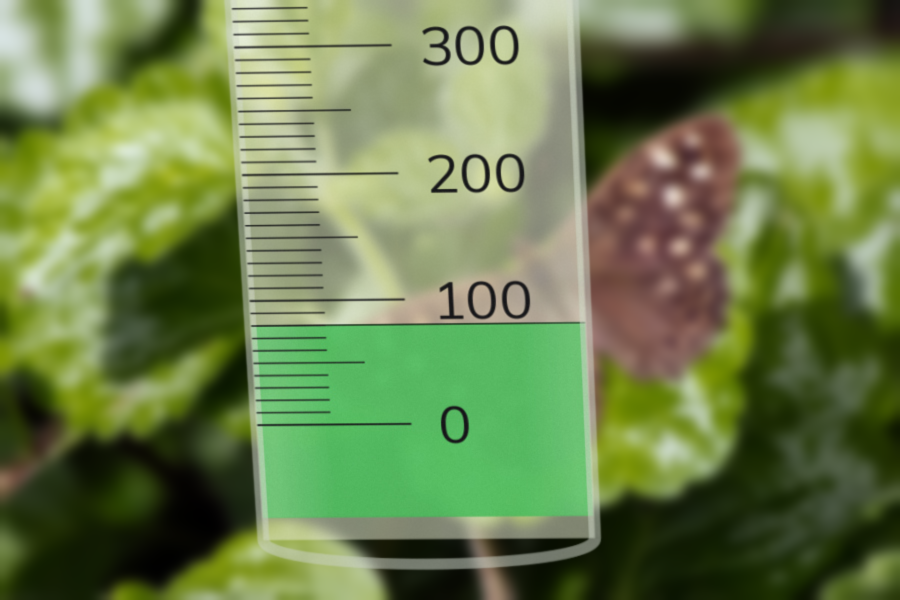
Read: 80,mL
